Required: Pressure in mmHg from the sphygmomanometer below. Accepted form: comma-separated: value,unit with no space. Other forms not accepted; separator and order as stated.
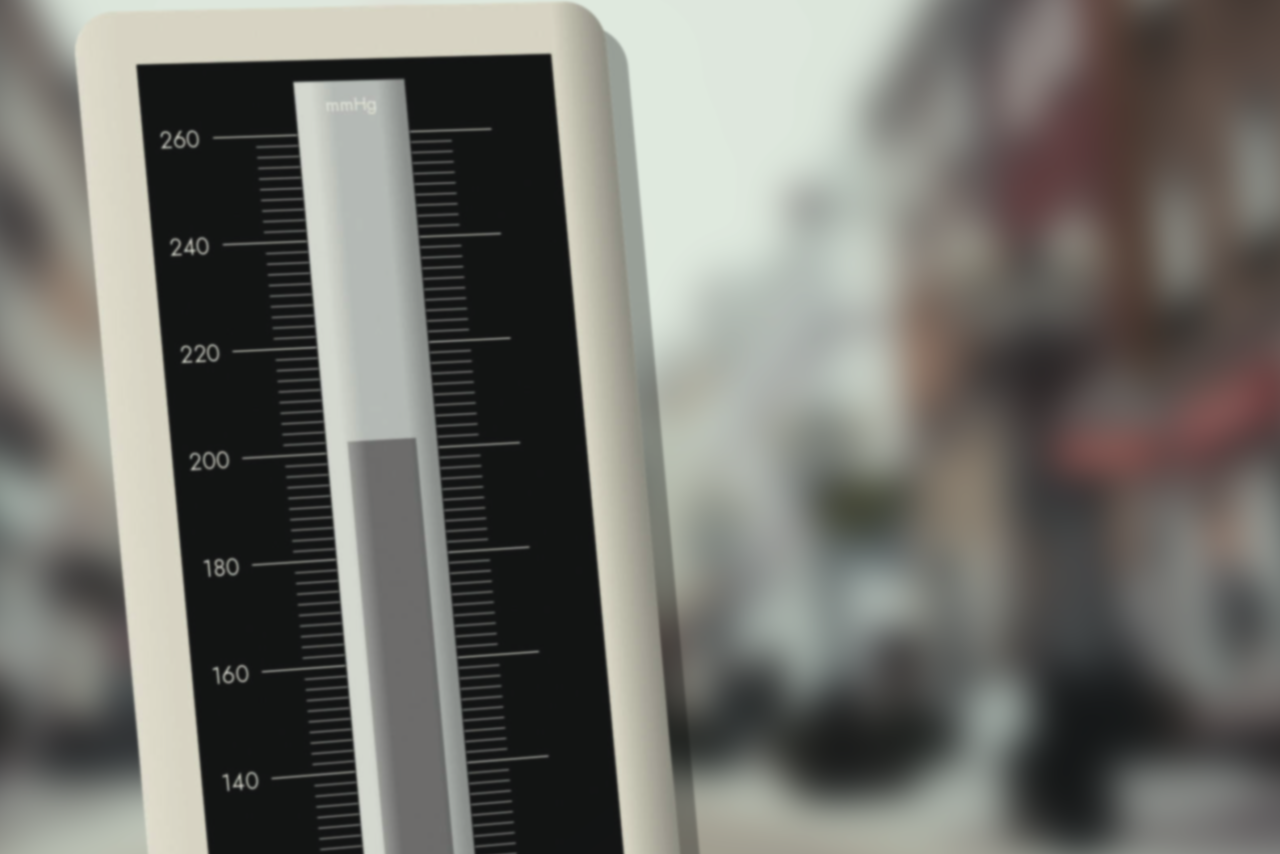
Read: 202,mmHg
